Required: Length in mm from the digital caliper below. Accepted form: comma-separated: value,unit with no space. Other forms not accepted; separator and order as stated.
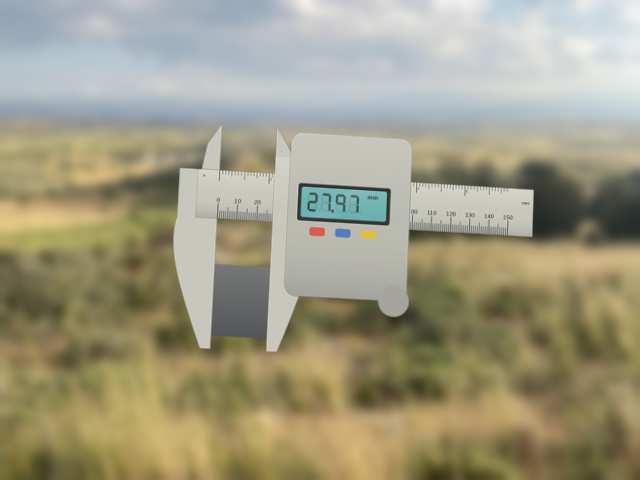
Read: 27.97,mm
